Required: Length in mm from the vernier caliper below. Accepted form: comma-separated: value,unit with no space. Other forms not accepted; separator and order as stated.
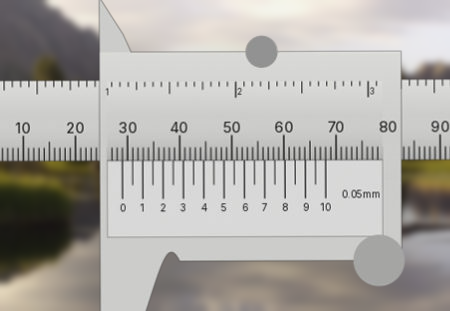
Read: 29.0,mm
